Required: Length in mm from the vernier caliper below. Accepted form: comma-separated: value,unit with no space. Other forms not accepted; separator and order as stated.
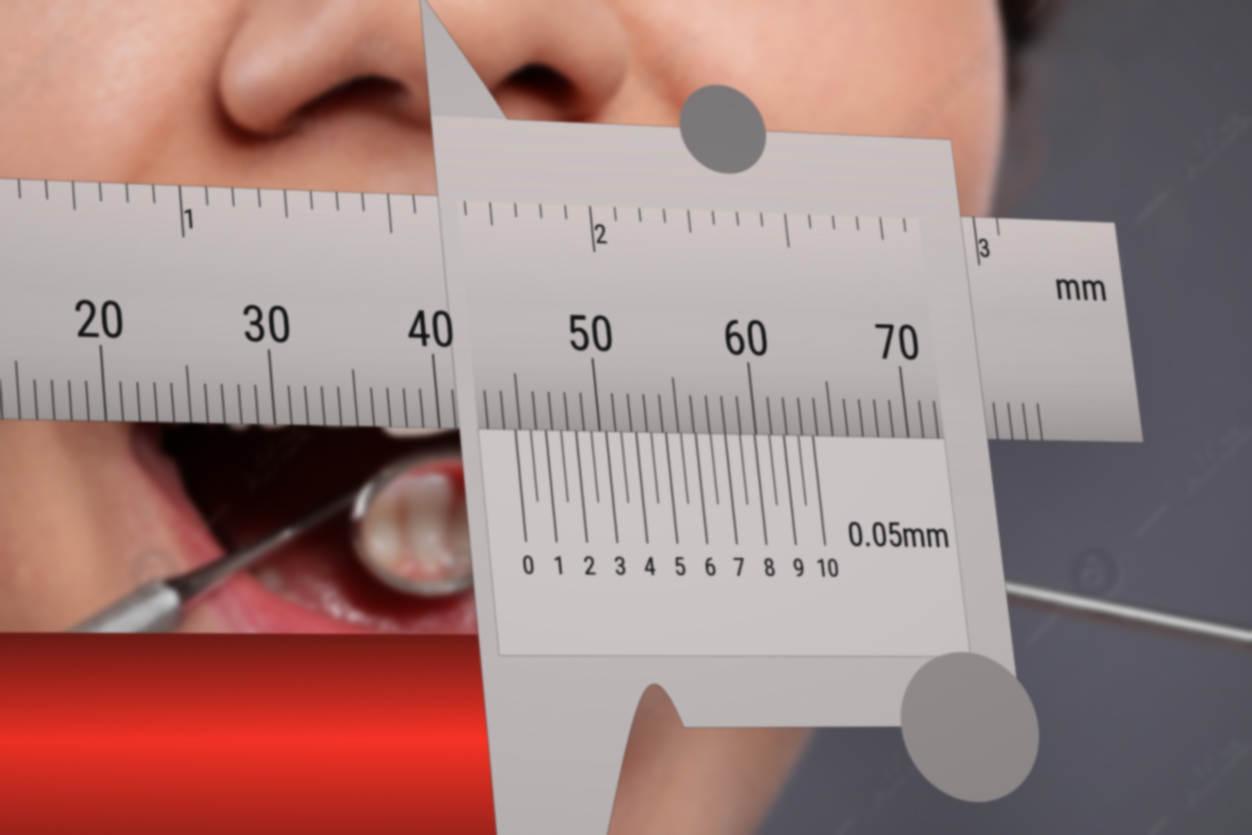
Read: 44.7,mm
